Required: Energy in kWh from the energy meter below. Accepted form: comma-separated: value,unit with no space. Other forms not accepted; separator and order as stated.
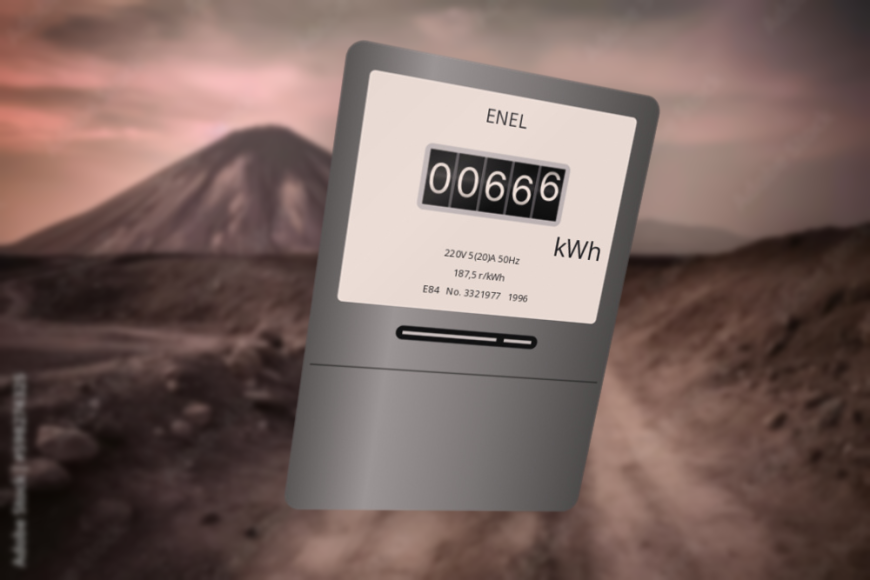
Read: 666,kWh
